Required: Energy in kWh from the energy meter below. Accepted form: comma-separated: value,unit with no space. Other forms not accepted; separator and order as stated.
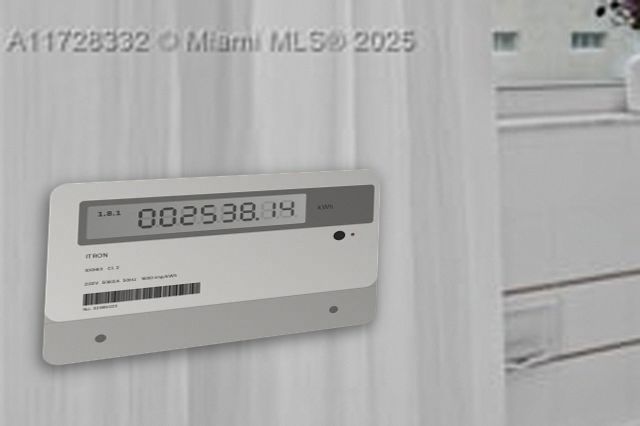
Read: 2538.14,kWh
